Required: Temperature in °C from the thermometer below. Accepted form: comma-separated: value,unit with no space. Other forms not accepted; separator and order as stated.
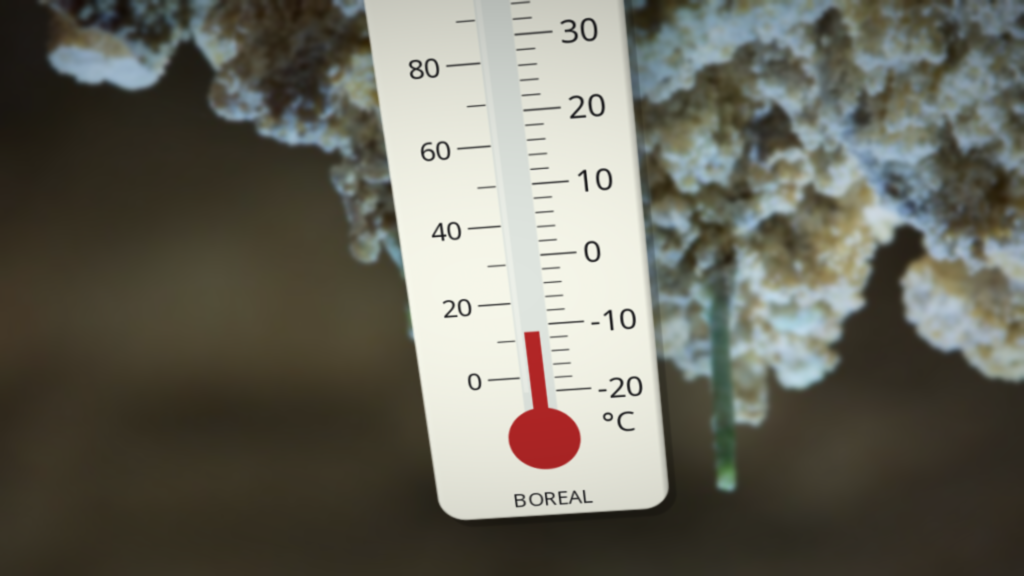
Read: -11,°C
